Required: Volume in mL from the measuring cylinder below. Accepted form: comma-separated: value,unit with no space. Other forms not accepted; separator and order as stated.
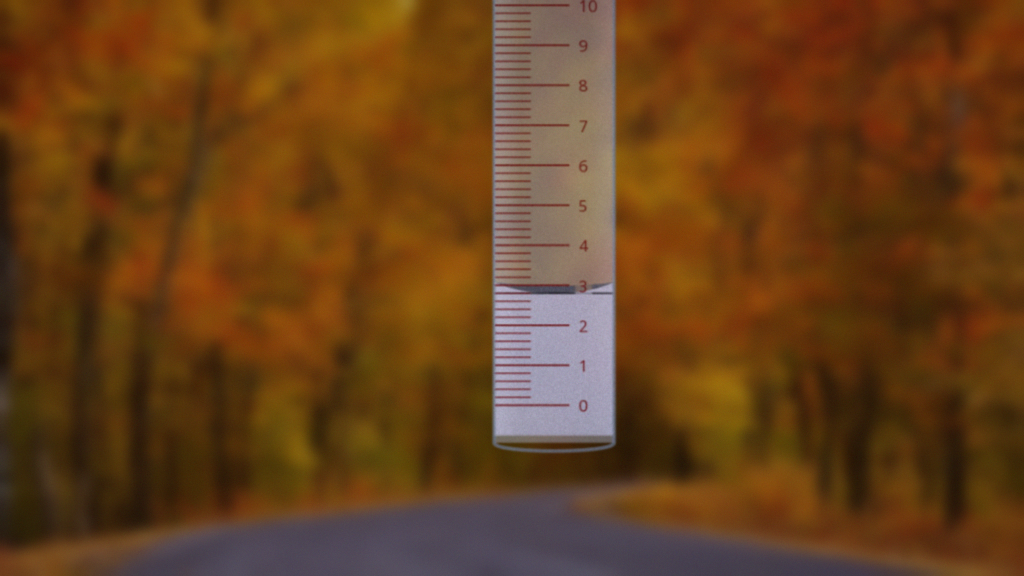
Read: 2.8,mL
